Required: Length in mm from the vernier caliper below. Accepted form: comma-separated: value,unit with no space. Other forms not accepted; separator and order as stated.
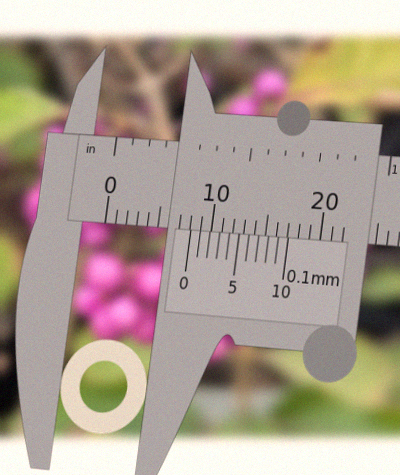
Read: 8.1,mm
